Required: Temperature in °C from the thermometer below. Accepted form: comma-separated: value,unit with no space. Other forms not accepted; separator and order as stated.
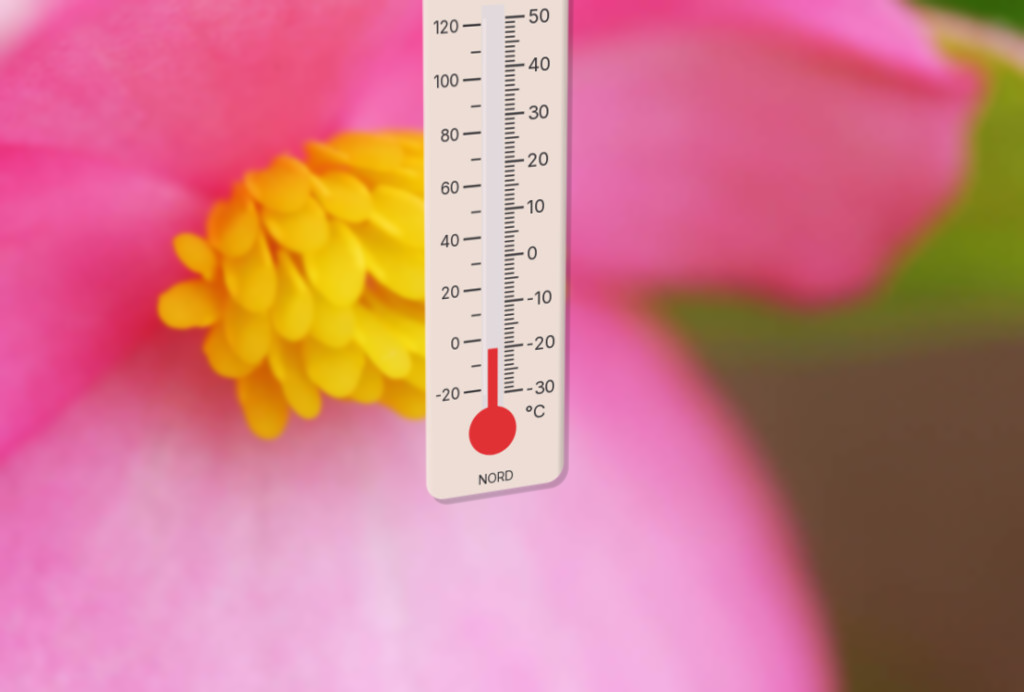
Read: -20,°C
